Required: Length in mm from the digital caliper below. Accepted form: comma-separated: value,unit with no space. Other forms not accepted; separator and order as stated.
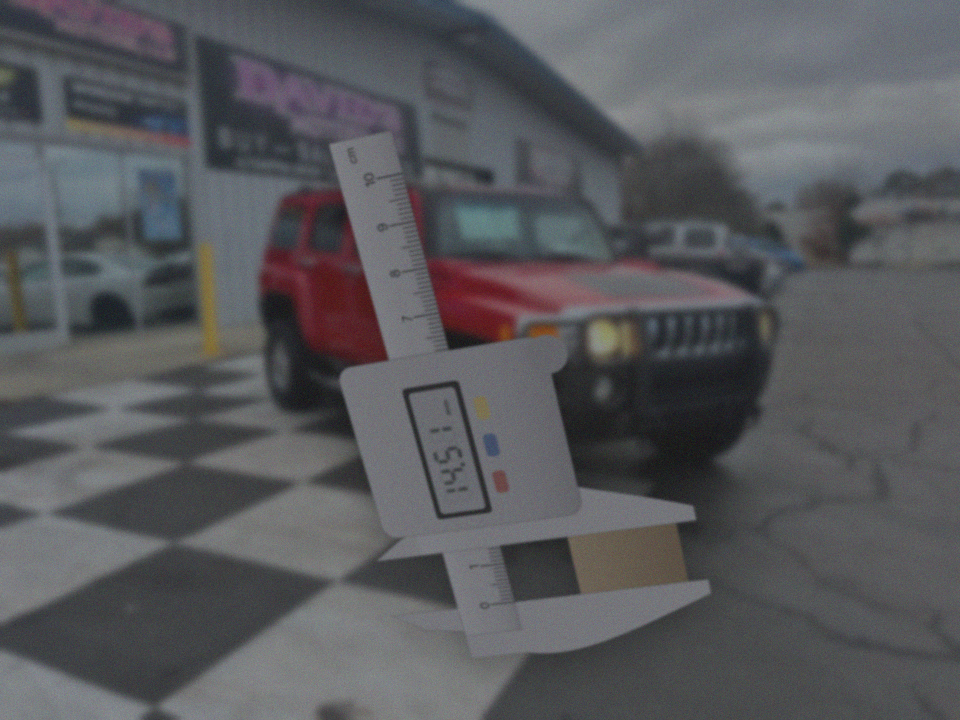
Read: 14.51,mm
